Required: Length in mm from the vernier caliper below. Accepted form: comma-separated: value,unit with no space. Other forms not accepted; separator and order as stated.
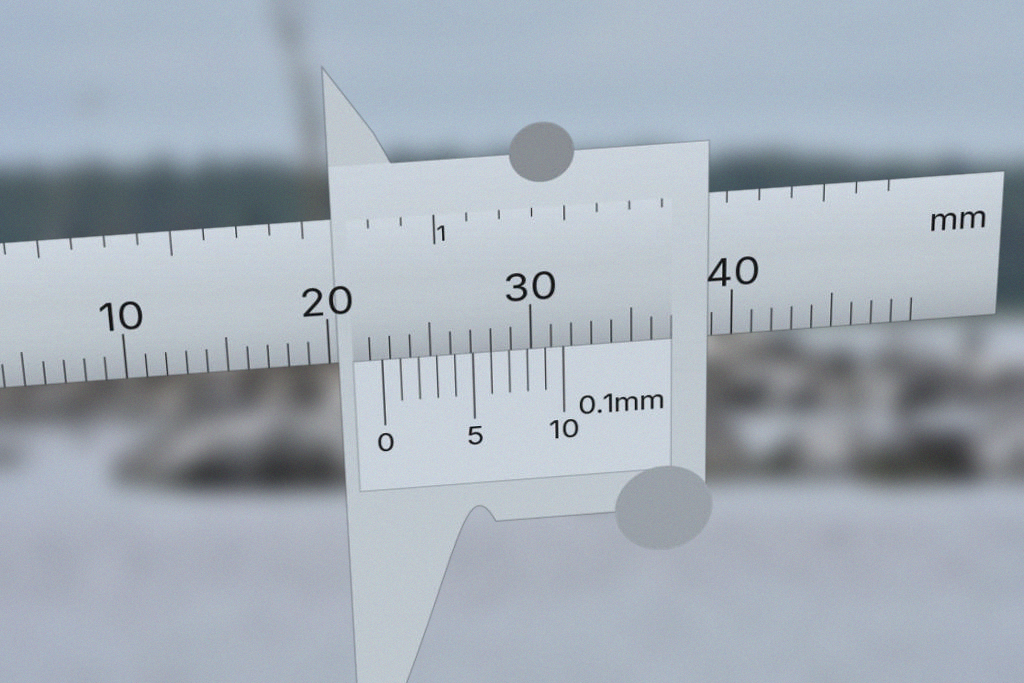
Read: 22.6,mm
